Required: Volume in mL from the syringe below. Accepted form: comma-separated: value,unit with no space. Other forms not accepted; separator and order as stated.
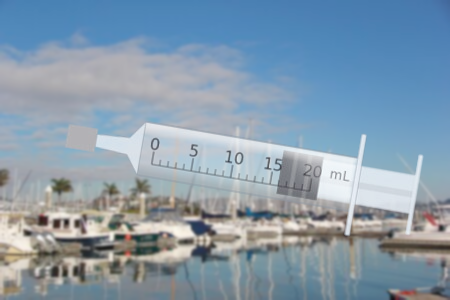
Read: 16,mL
